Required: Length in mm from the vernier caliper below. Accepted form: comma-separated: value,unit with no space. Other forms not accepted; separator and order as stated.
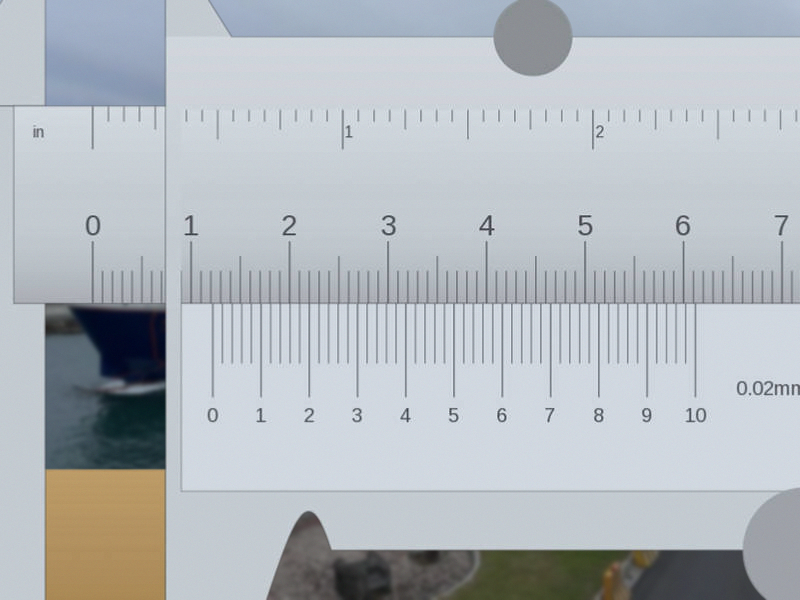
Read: 12.2,mm
